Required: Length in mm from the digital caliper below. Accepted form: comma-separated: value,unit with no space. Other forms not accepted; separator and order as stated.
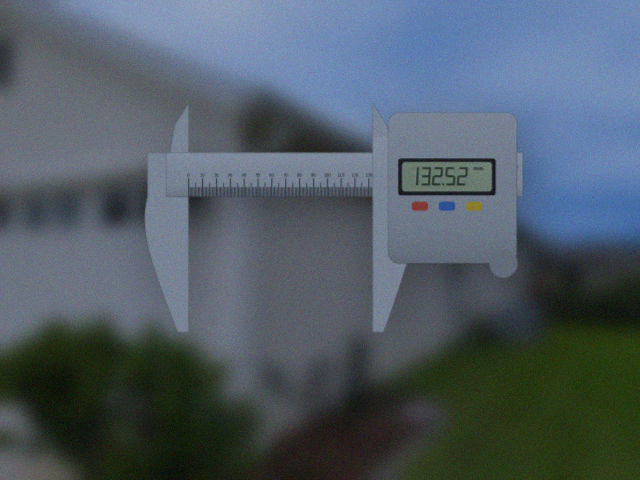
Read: 132.52,mm
